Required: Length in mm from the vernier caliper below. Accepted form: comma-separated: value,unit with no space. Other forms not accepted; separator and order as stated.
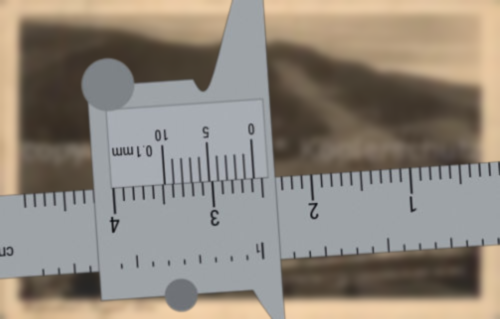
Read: 25.8,mm
